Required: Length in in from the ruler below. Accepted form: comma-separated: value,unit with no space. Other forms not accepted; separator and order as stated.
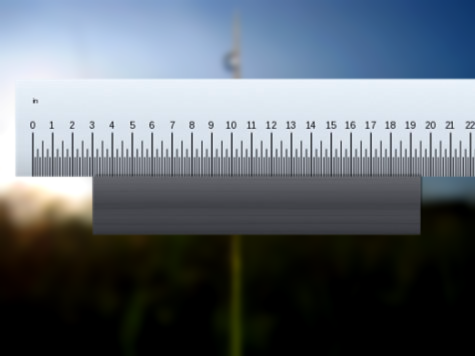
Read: 16.5,in
